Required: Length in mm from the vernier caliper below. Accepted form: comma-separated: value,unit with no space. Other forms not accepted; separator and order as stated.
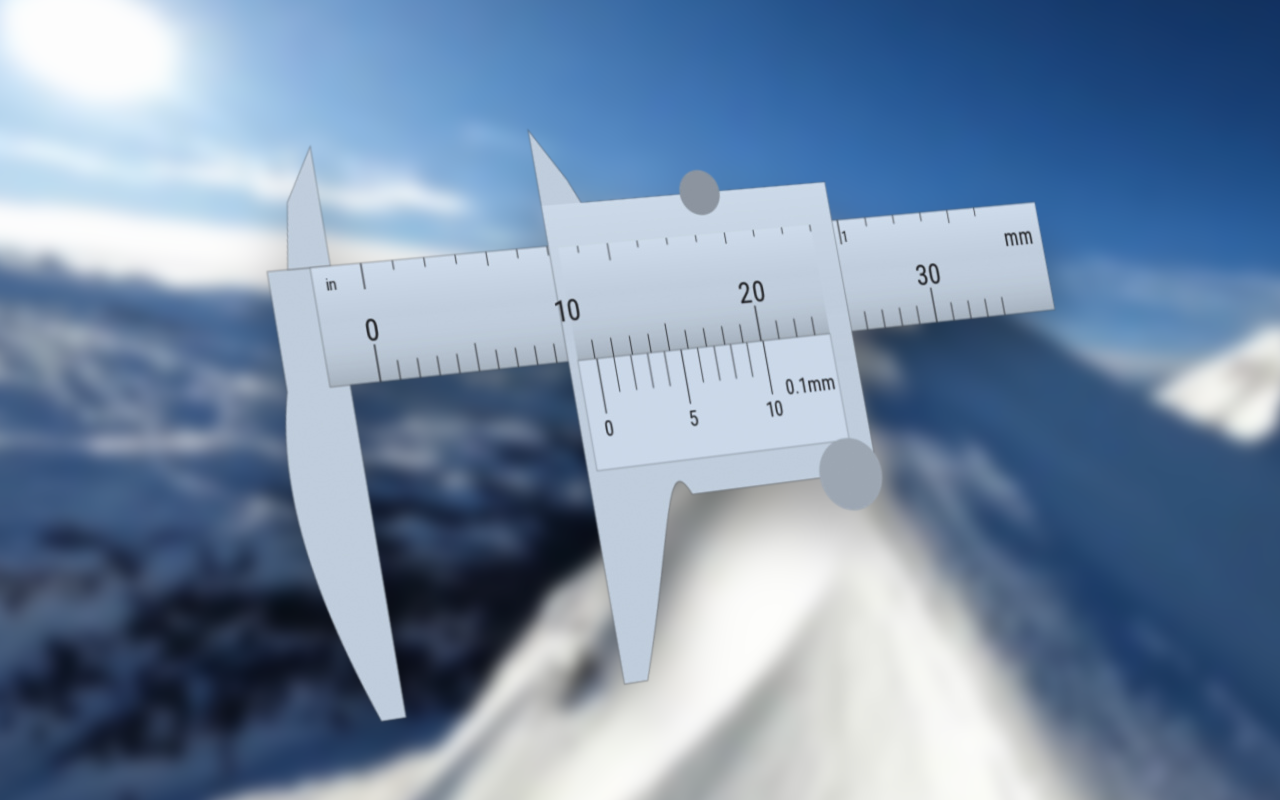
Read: 11.1,mm
